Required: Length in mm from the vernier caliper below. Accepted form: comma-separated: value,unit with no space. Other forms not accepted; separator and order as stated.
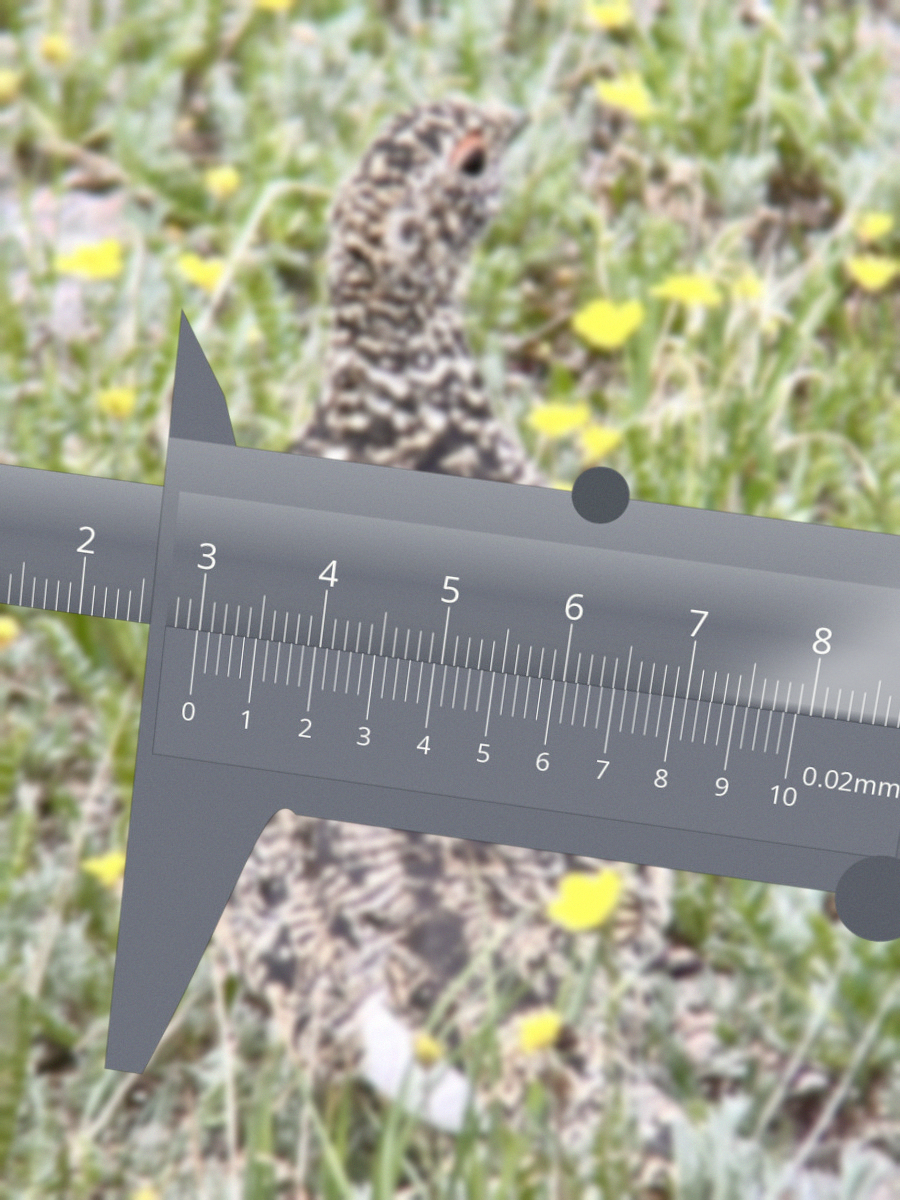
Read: 29.8,mm
